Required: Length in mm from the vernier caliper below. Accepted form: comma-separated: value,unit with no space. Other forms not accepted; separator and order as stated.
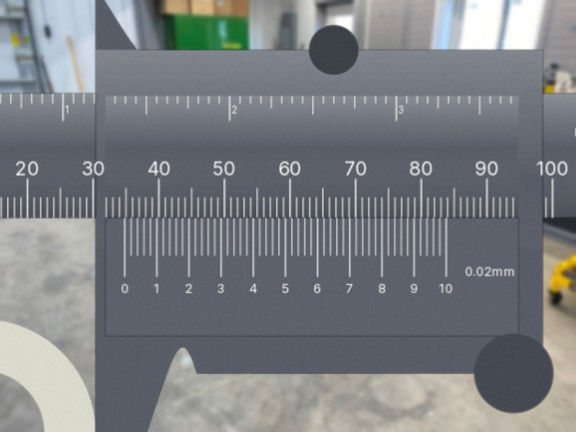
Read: 34.8,mm
